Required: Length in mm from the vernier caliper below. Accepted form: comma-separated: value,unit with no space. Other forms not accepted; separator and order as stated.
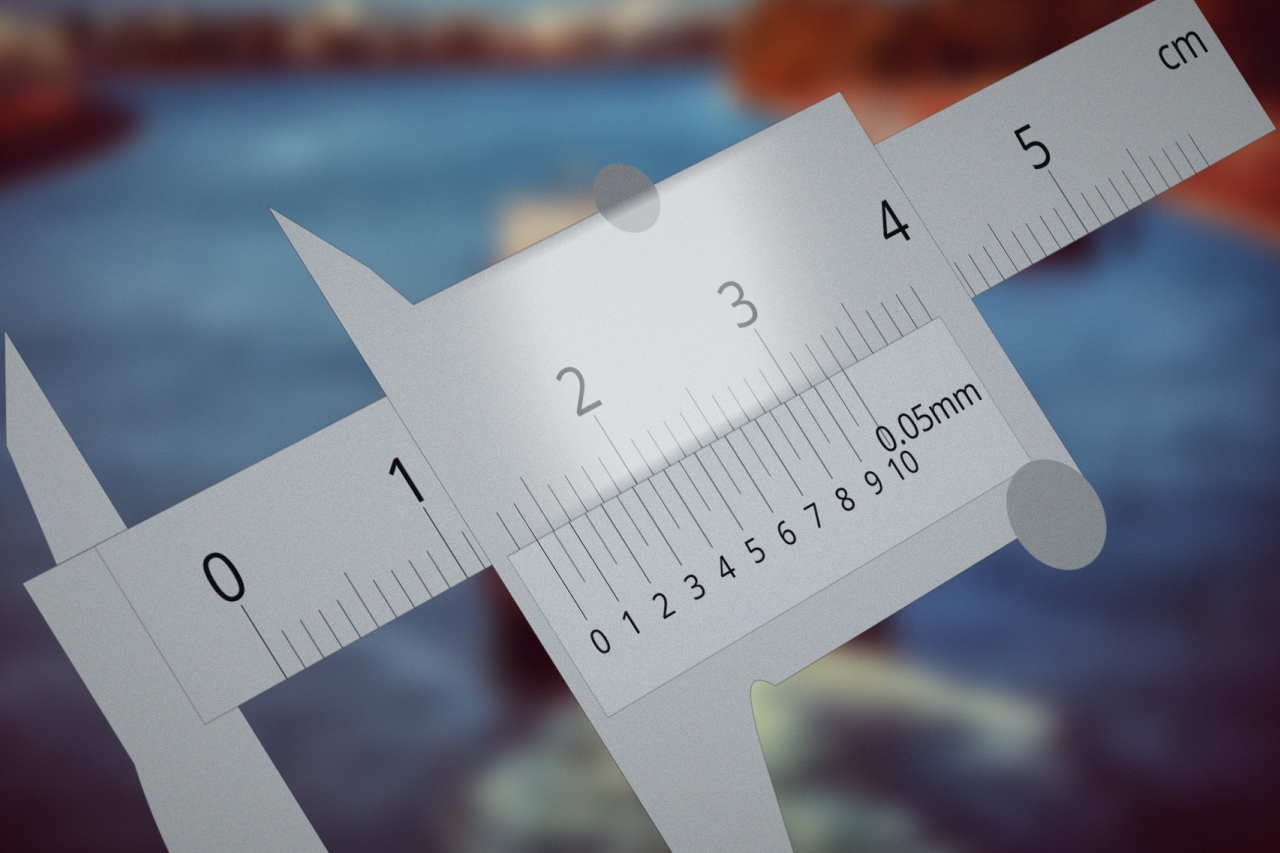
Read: 14.0,mm
